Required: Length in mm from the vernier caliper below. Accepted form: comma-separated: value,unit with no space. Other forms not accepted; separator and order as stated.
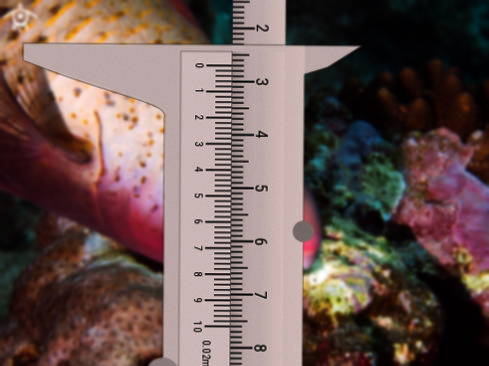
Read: 27.0,mm
